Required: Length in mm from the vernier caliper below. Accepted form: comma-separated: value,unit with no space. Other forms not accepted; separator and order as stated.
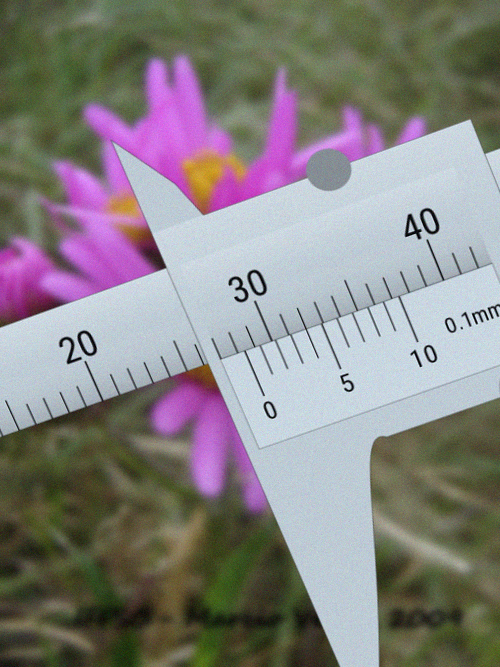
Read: 28.4,mm
